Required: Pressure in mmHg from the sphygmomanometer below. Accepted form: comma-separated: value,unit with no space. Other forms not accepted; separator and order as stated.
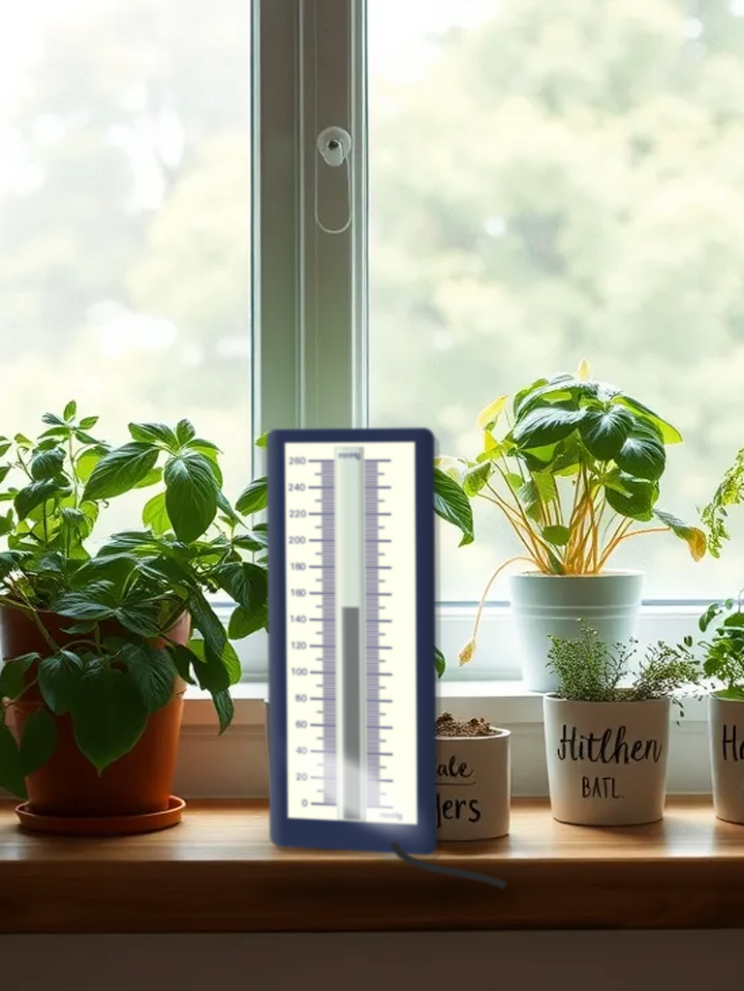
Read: 150,mmHg
